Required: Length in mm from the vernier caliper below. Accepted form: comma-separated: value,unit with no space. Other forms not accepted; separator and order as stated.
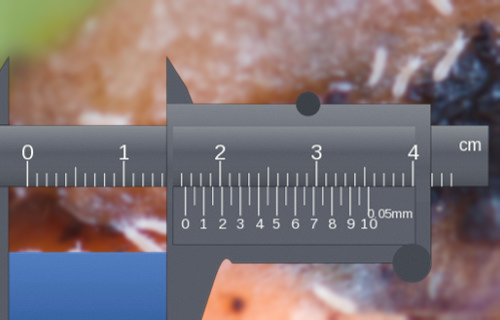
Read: 16.4,mm
